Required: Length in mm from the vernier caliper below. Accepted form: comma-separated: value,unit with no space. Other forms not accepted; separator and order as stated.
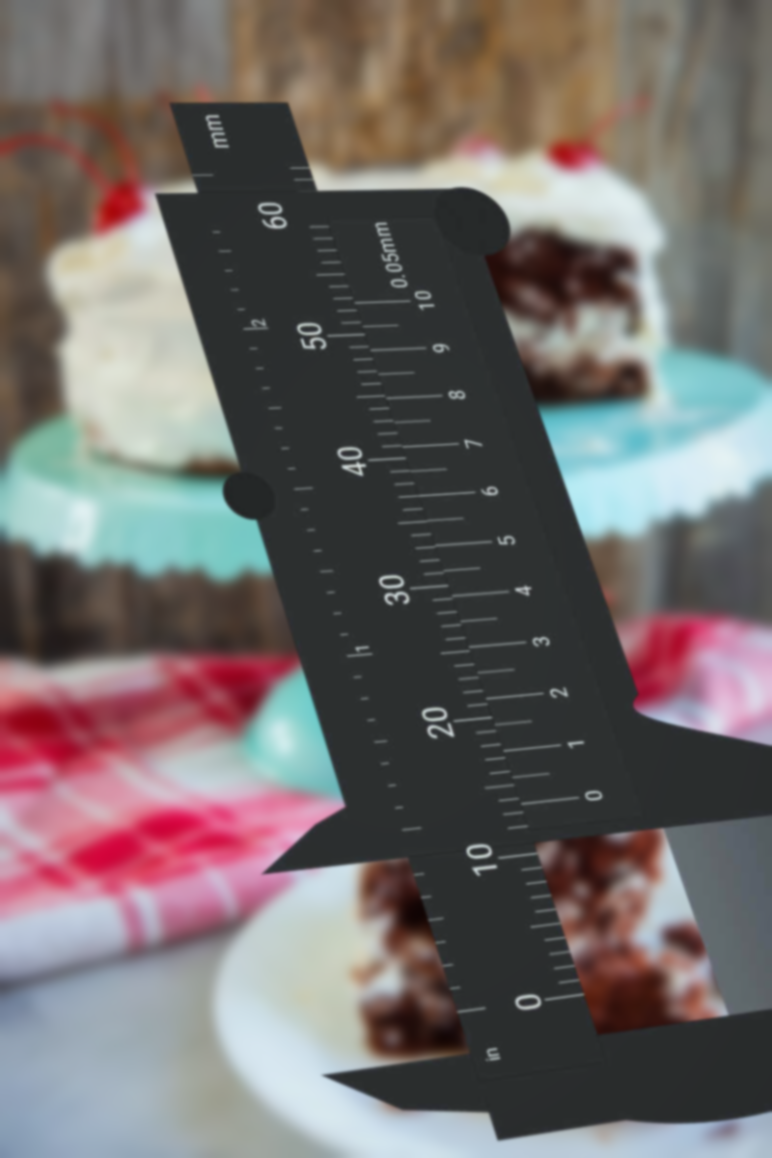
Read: 13.6,mm
